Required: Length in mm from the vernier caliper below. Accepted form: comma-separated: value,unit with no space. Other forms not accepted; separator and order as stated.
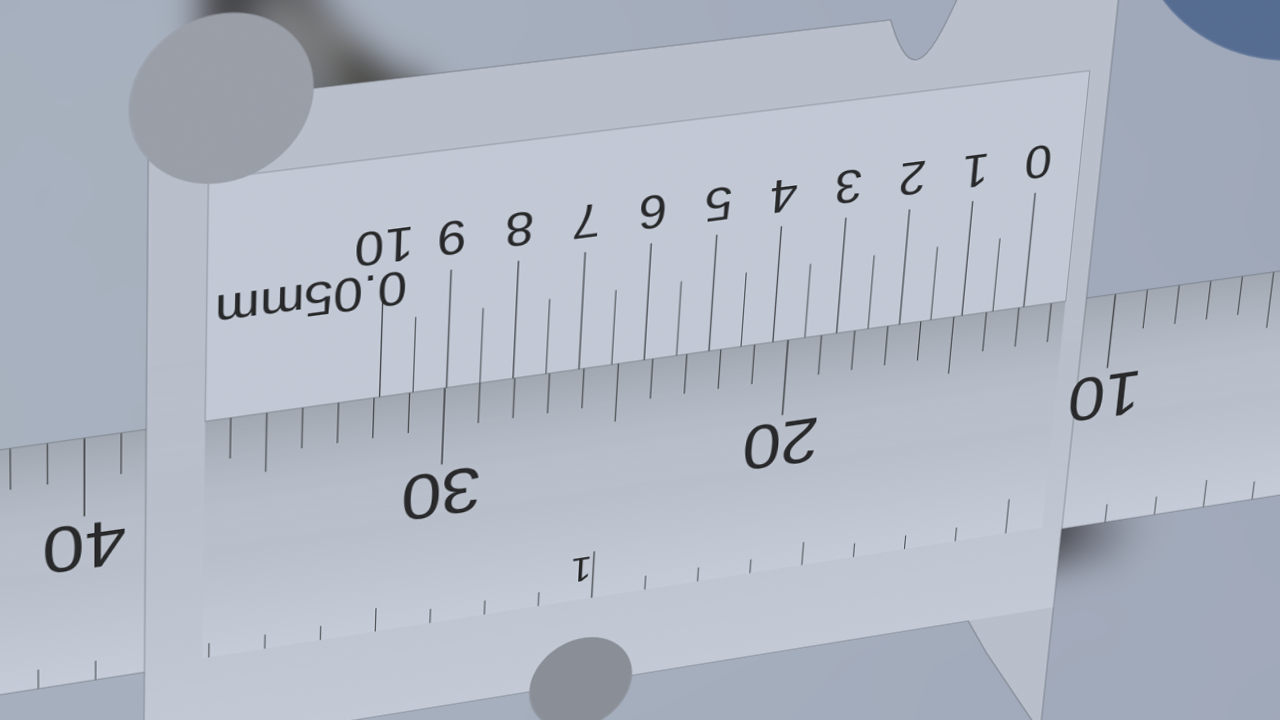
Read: 12.85,mm
